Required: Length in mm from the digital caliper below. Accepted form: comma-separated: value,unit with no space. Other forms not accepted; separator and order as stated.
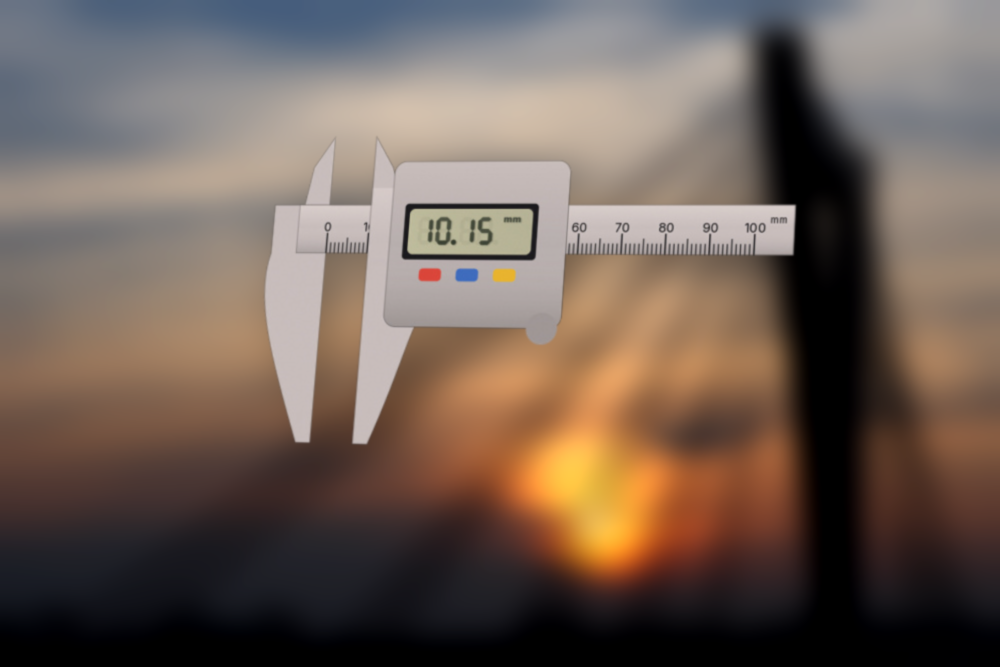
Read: 10.15,mm
